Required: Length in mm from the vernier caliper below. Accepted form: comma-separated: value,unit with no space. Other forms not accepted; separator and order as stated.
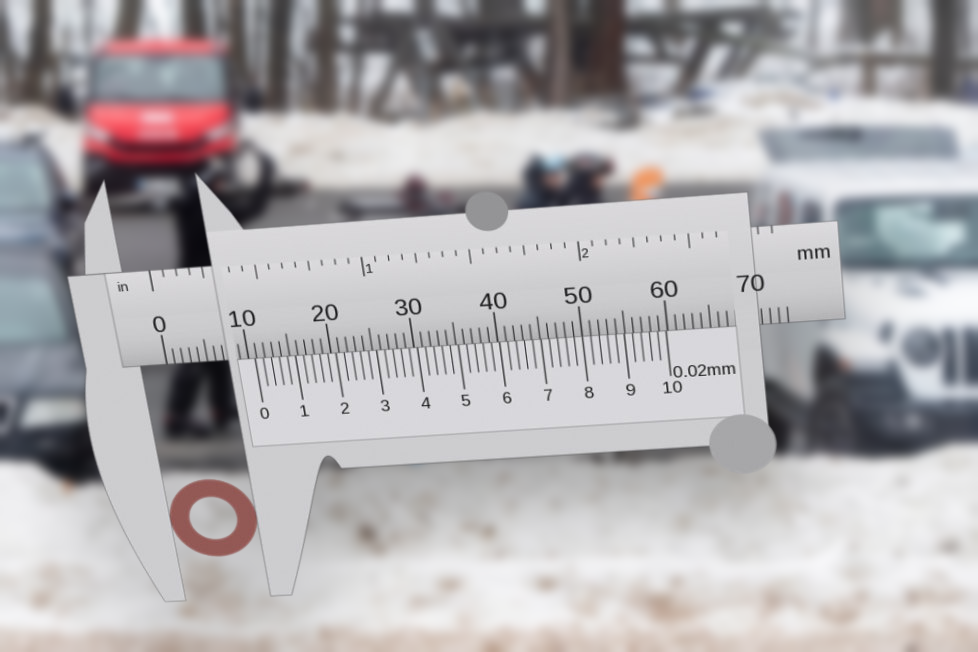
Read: 10.8,mm
